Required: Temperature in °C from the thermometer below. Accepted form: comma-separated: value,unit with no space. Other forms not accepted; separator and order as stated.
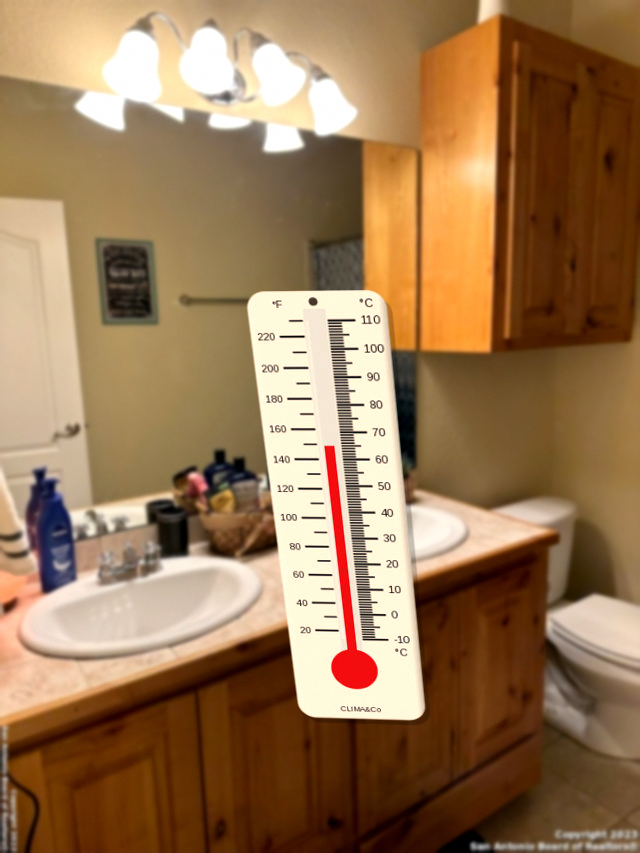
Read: 65,°C
